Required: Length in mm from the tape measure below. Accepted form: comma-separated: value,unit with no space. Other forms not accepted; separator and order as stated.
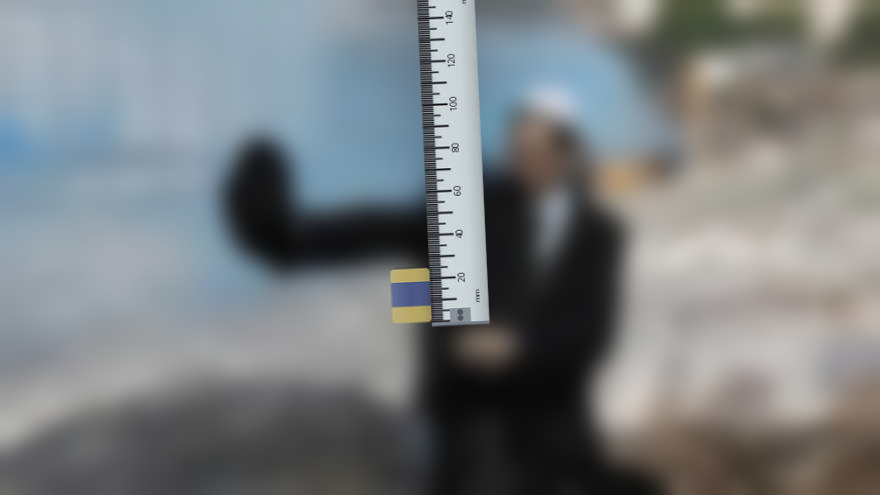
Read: 25,mm
